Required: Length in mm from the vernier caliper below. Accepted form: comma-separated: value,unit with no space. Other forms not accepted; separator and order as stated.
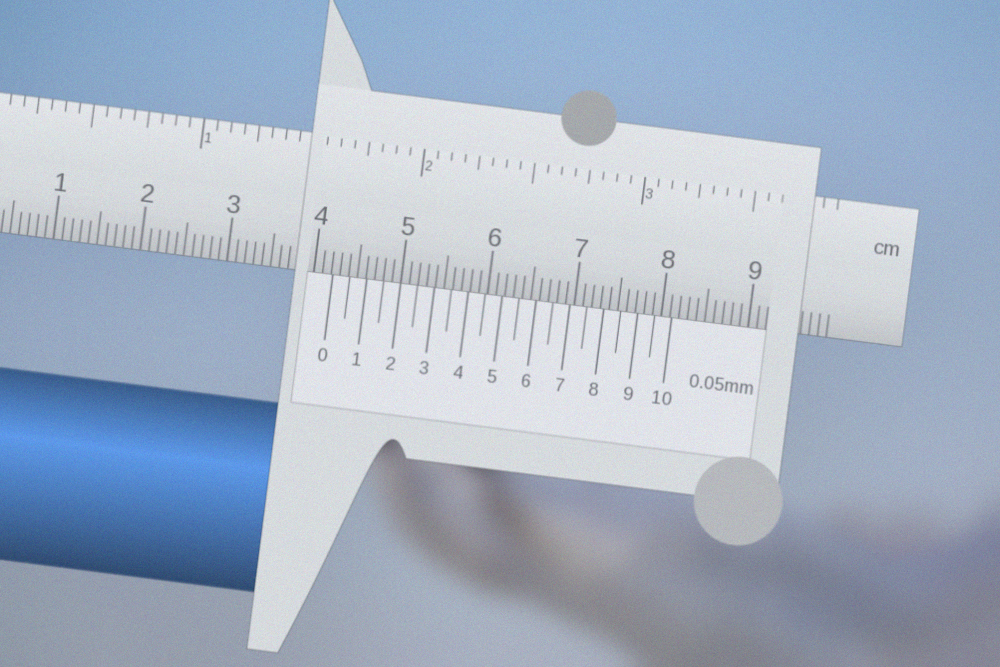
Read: 42.2,mm
